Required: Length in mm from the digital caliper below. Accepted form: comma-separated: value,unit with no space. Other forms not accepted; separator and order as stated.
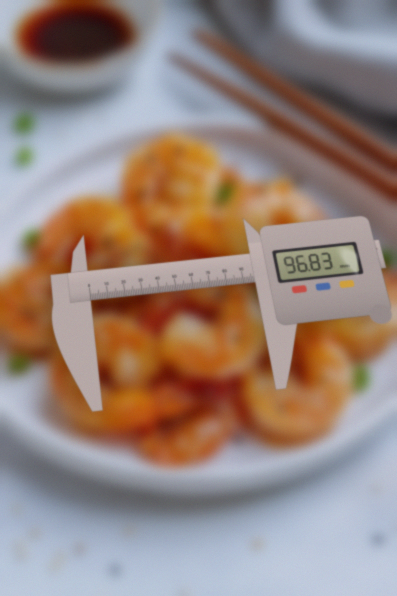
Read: 96.83,mm
